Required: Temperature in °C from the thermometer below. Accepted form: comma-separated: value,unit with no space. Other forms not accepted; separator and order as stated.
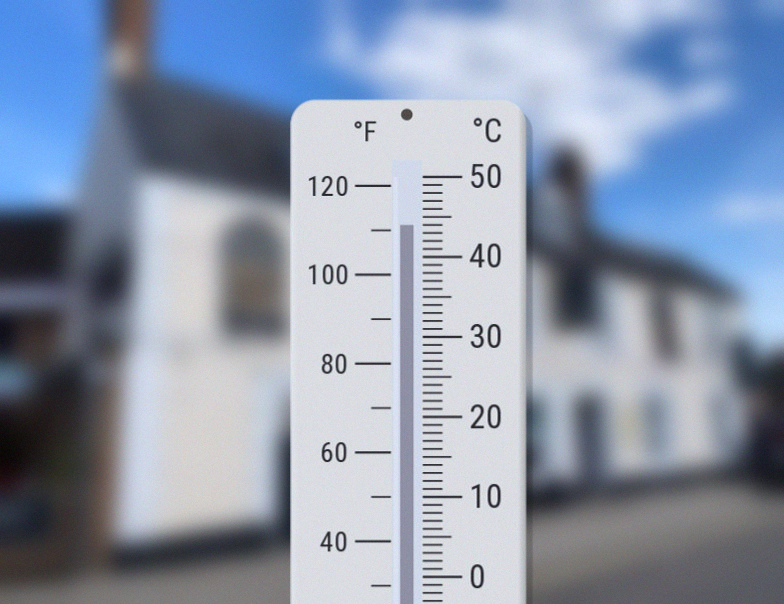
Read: 44,°C
